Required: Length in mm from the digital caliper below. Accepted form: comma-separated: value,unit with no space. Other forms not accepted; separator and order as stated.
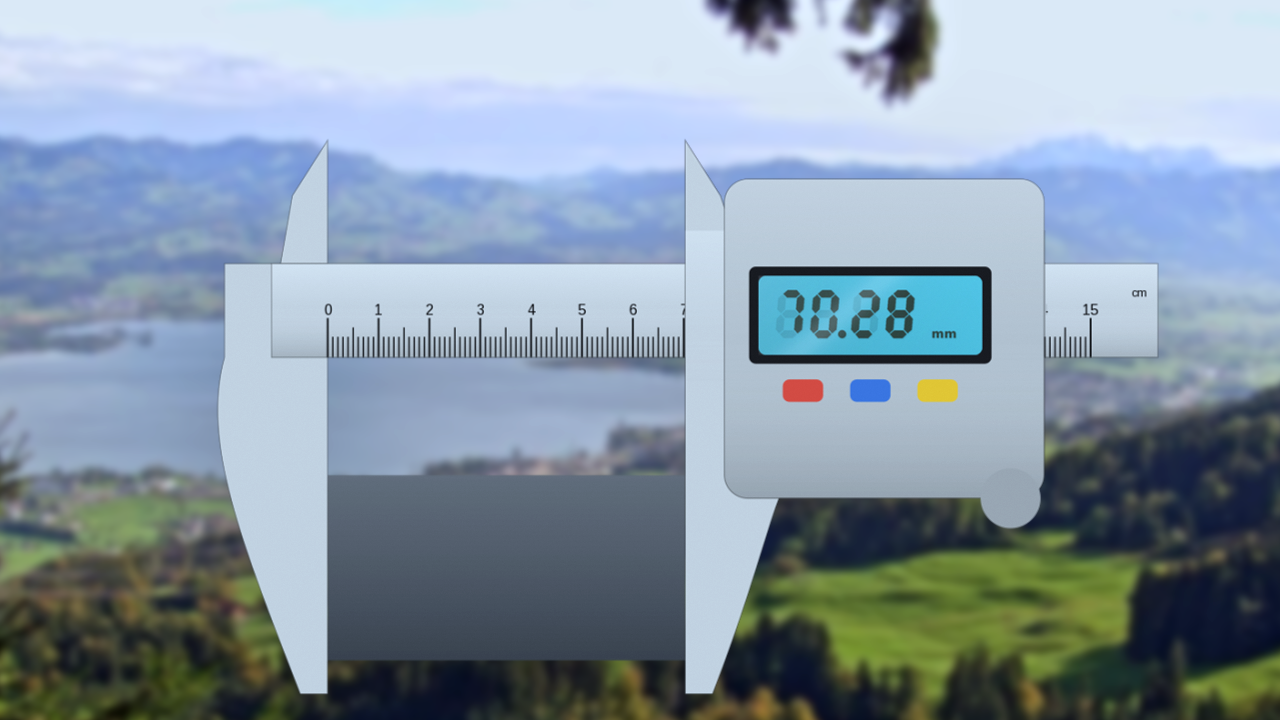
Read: 70.28,mm
